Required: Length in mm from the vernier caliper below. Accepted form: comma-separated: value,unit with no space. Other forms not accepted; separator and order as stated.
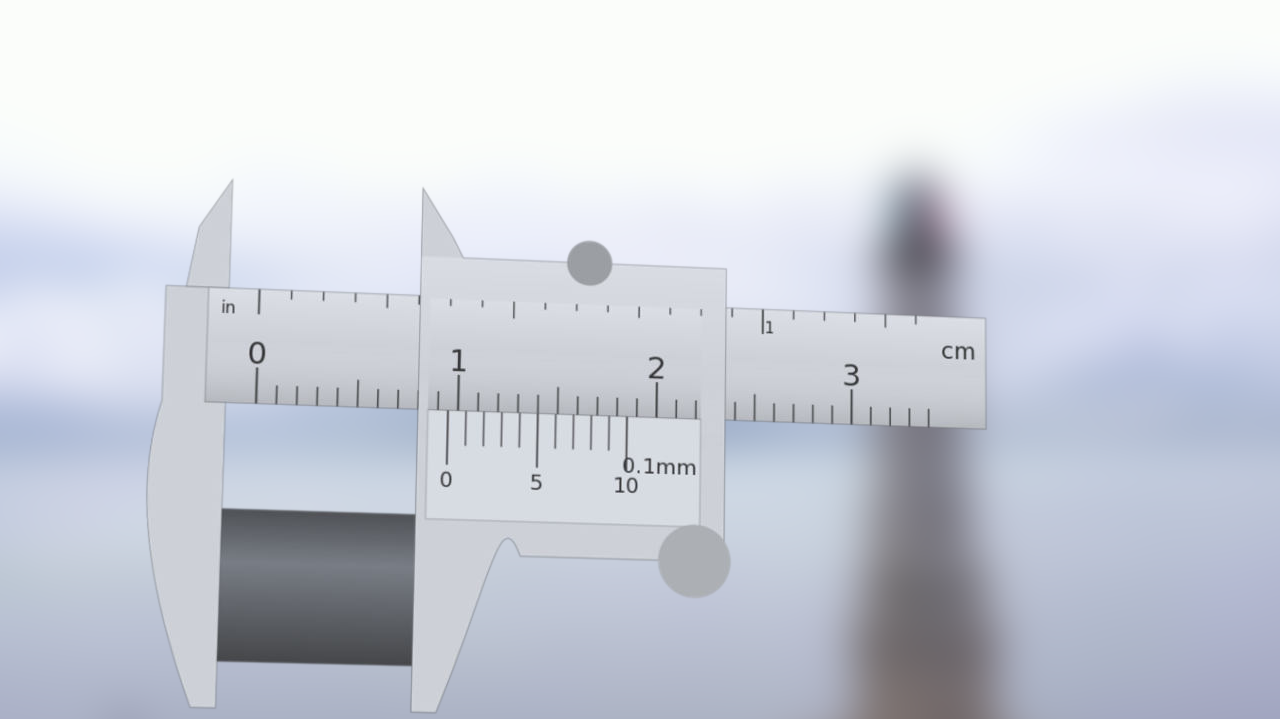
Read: 9.5,mm
